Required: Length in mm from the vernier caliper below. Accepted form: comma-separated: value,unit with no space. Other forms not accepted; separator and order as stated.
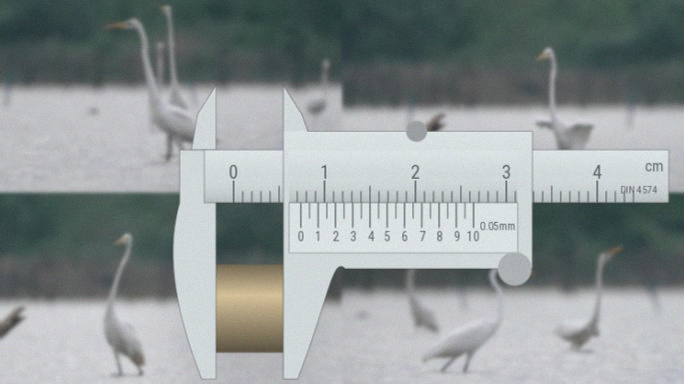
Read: 7.4,mm
